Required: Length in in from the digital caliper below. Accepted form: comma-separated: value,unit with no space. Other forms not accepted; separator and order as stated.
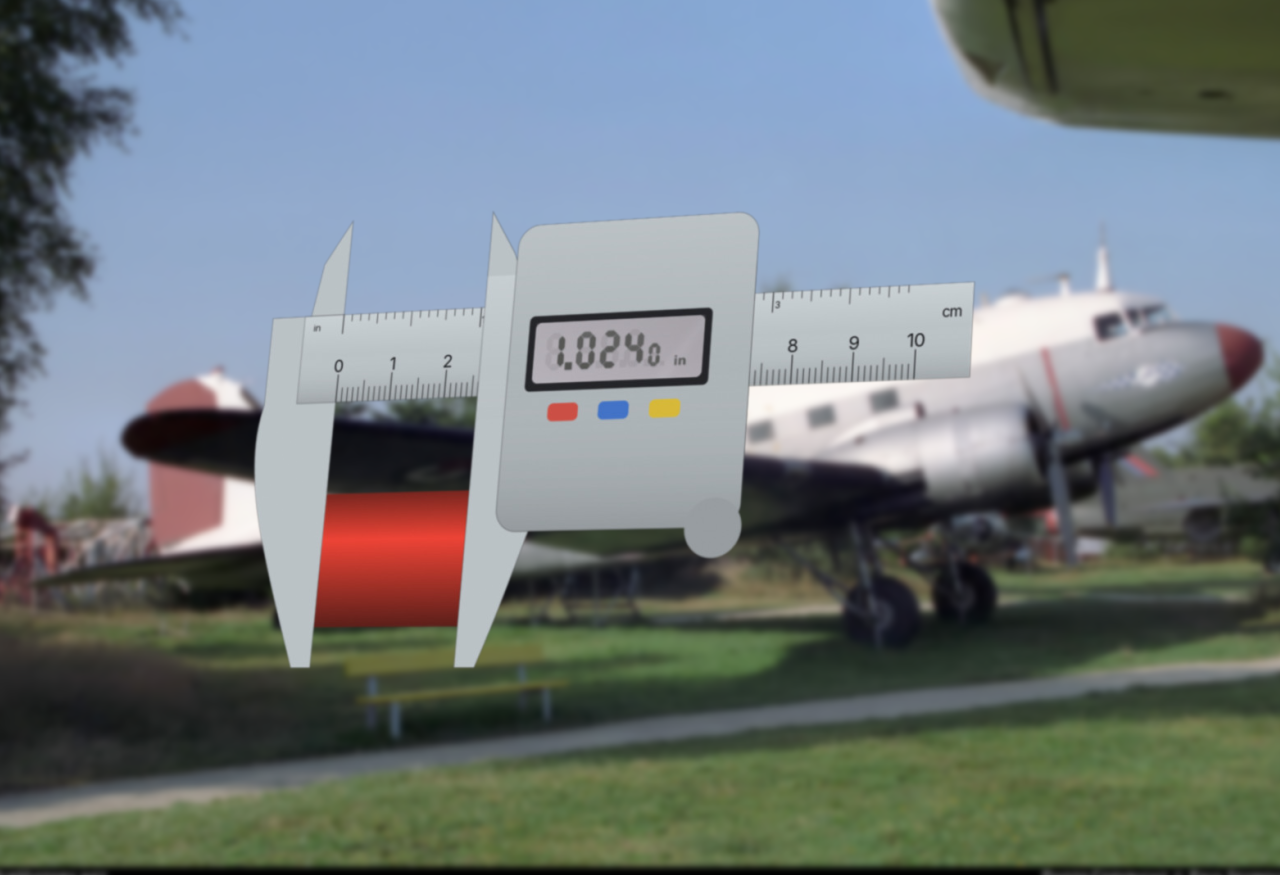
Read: 1.0240,in
